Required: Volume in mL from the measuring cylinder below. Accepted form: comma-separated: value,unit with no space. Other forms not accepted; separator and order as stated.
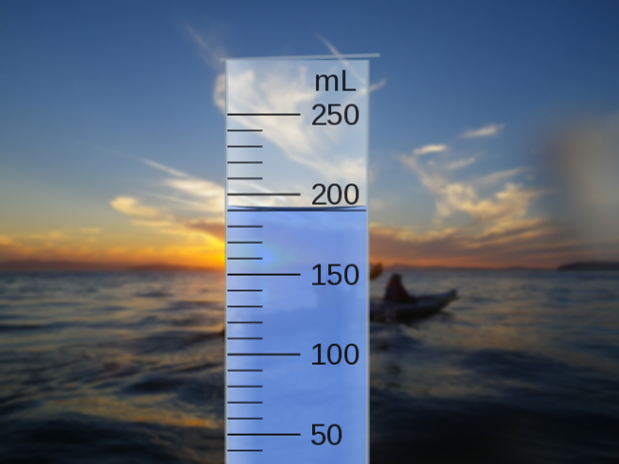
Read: 190,mL
